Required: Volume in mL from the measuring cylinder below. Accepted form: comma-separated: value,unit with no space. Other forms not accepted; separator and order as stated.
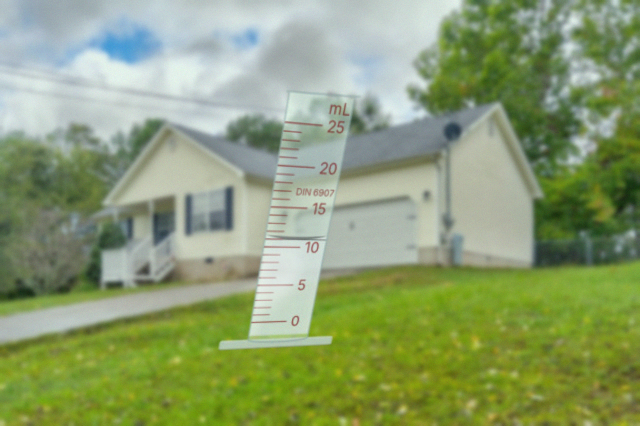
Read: 11,mL
